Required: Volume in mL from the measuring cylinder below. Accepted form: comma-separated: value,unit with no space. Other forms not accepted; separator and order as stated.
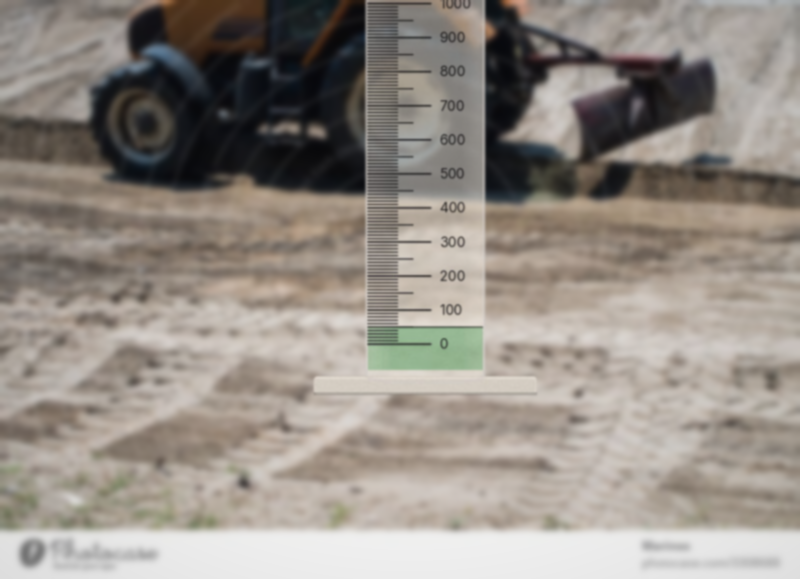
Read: 50,mL
